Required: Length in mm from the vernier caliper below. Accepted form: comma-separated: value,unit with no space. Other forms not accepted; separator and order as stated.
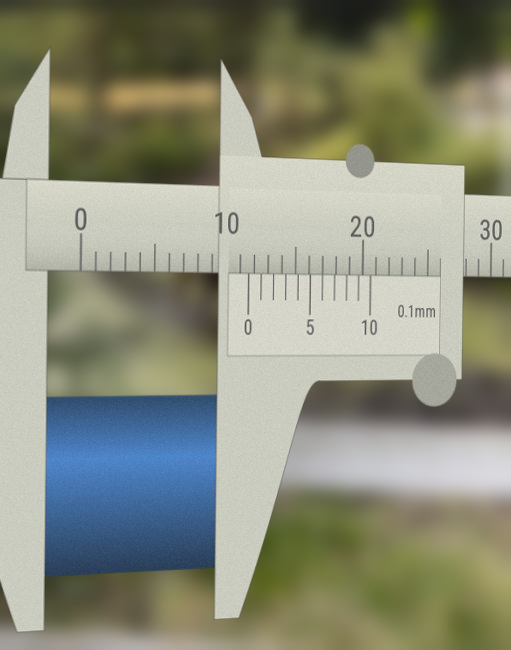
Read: 11.6,mm
